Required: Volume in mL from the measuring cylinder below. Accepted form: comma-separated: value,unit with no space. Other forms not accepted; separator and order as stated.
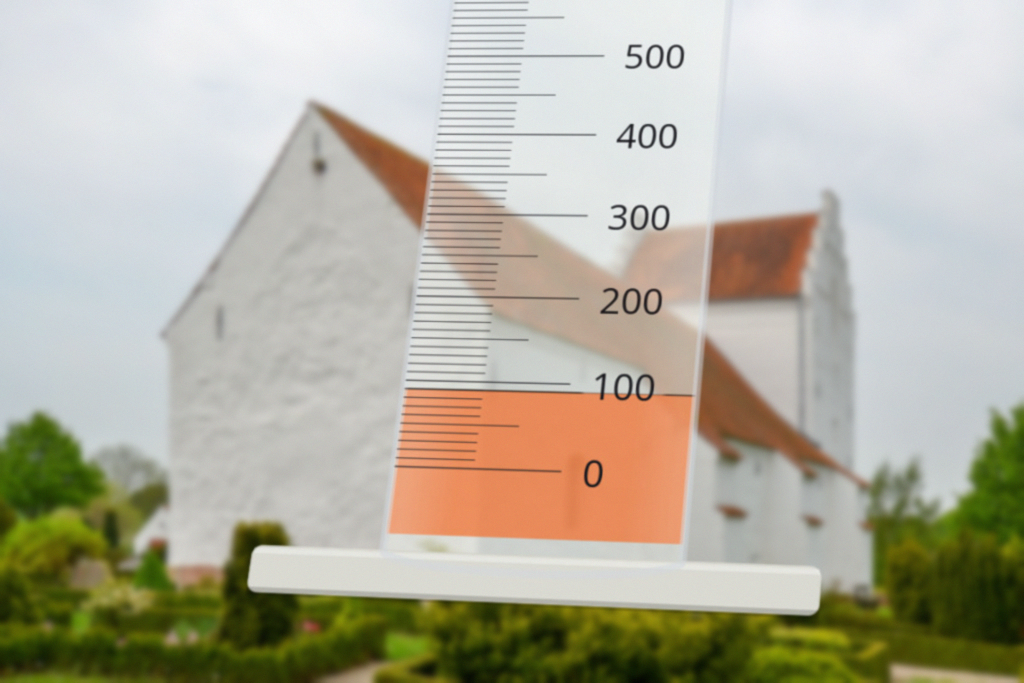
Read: 90,mL
